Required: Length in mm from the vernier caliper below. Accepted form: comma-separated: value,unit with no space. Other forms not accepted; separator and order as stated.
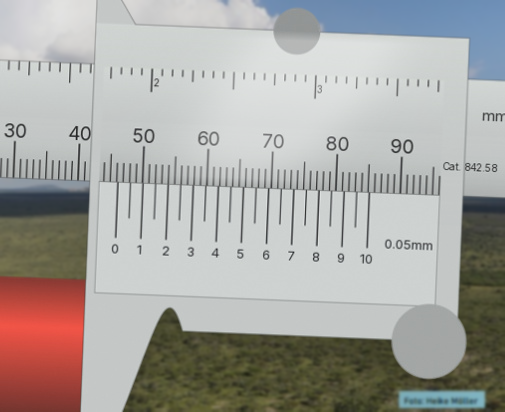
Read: 46.2,mm
